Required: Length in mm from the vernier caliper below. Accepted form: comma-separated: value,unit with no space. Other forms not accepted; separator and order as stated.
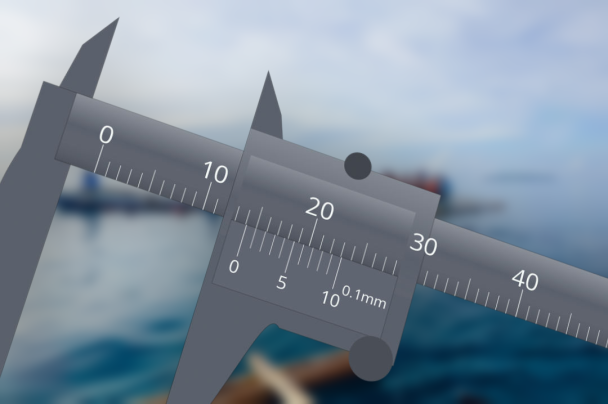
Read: 14.1,mm
